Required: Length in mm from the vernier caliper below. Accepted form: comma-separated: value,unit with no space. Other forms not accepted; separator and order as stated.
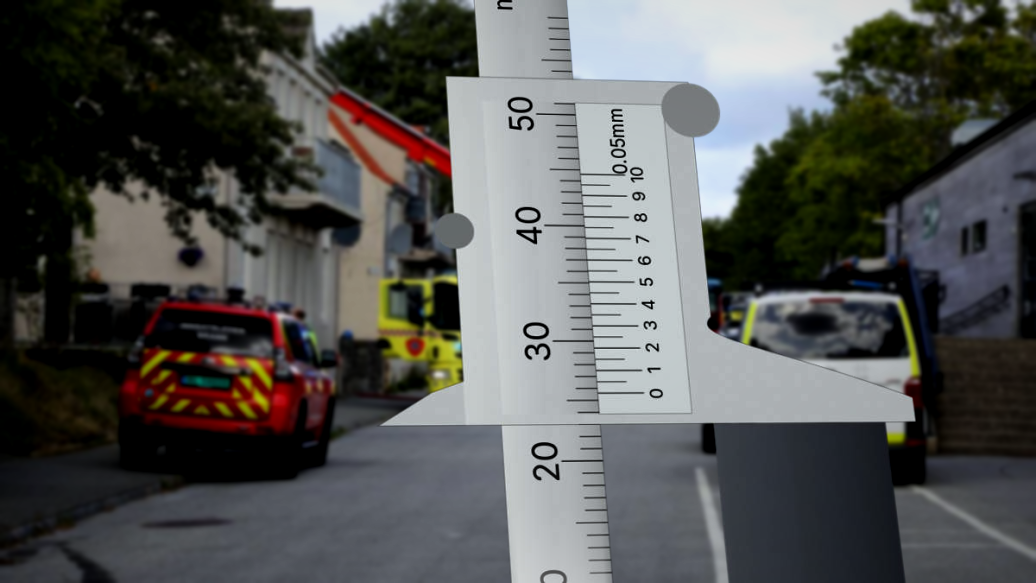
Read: 25.6,mm
